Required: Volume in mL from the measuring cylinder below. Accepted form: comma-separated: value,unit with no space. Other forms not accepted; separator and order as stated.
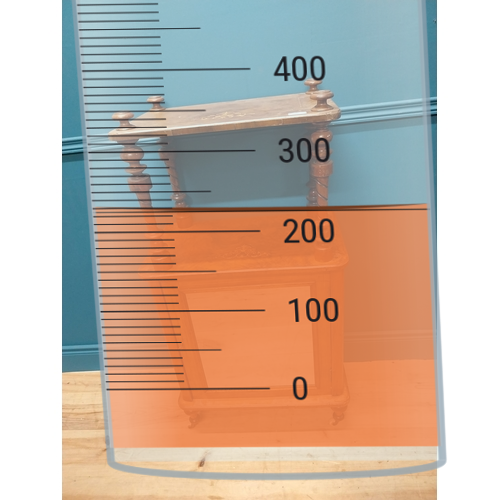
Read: 225,mL
